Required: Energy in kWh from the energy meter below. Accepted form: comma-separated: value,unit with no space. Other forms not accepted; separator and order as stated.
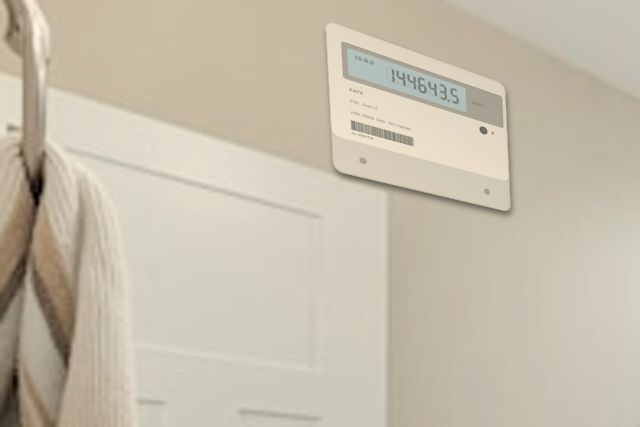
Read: 144643.5,kWh
